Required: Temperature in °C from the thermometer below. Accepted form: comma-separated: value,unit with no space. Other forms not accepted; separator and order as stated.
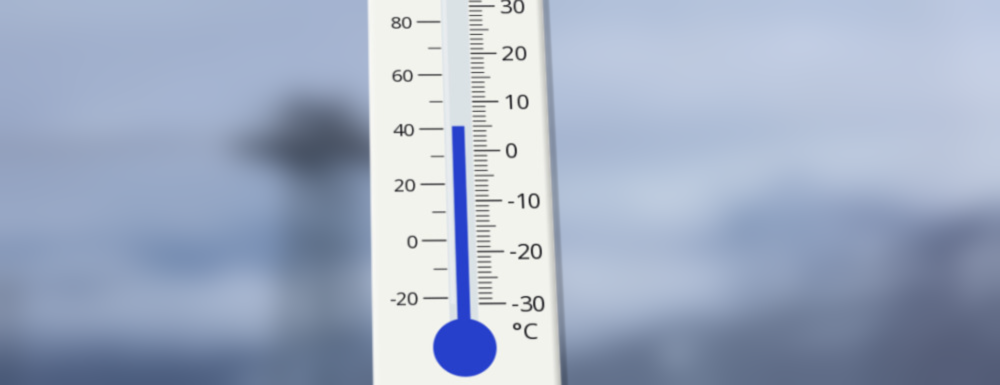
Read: 5,°C
